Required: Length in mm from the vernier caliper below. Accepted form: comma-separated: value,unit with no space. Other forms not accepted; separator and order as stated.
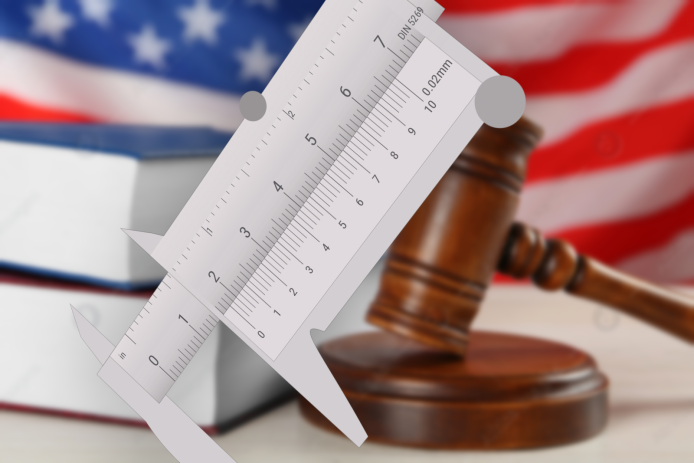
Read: 18.0,mm
